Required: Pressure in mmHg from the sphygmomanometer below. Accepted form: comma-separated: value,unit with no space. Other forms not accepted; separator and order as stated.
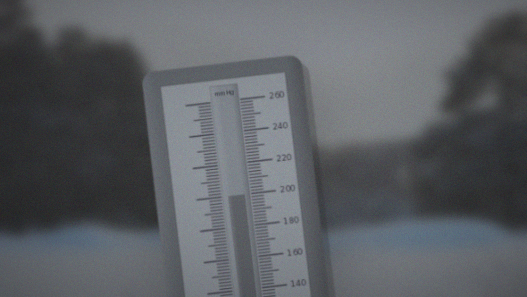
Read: 200,mmHg
